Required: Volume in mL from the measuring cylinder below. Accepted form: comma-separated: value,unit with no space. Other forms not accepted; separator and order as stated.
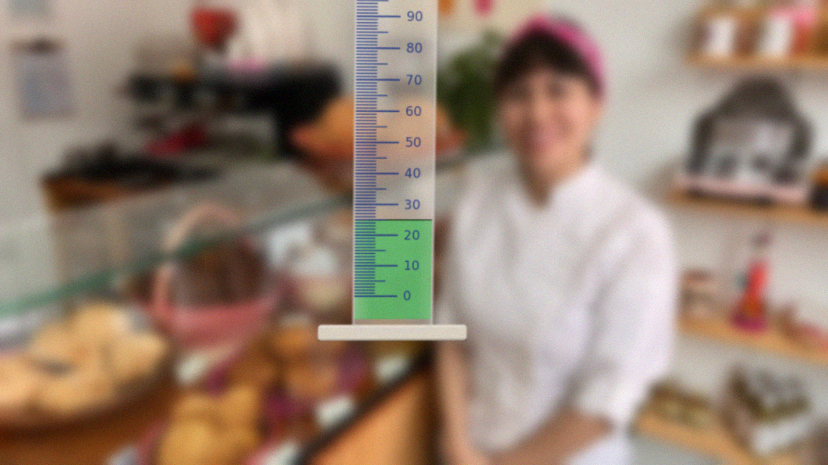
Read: 25,mL
